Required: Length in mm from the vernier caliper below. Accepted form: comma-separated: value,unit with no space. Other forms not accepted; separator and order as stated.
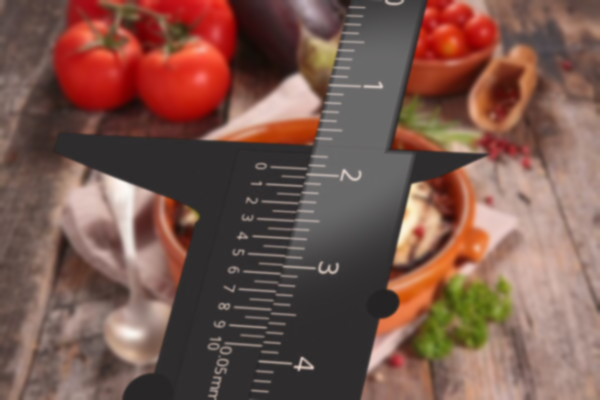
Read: 19.4,mm
